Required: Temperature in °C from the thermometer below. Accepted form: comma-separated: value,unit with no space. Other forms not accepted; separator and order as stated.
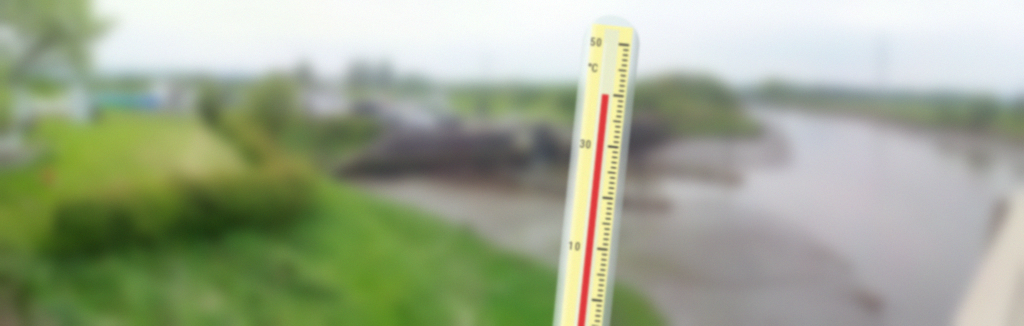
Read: 40,°C
